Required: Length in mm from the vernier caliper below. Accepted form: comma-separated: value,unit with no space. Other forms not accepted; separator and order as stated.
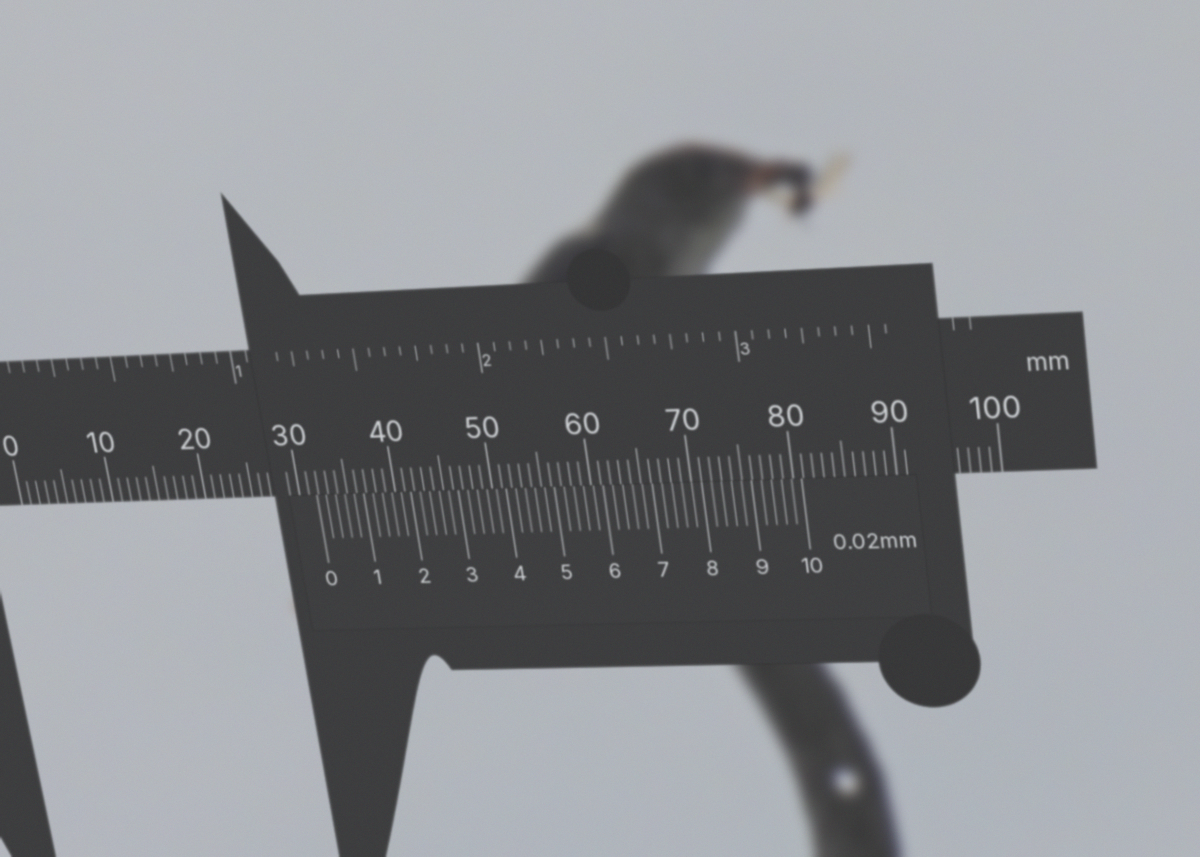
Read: 31.8,mm
